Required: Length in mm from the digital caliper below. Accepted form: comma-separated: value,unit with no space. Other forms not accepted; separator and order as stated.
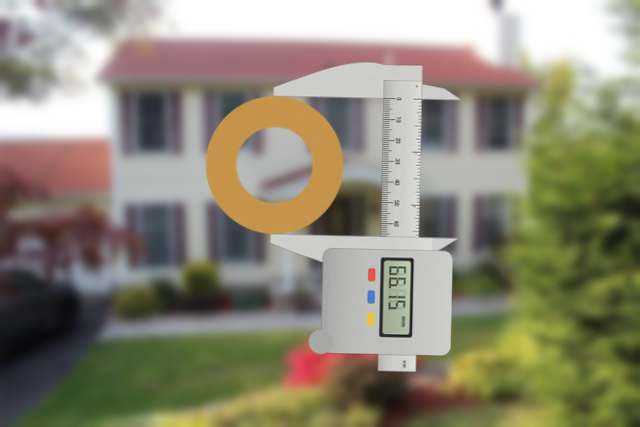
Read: 66.15,mm
